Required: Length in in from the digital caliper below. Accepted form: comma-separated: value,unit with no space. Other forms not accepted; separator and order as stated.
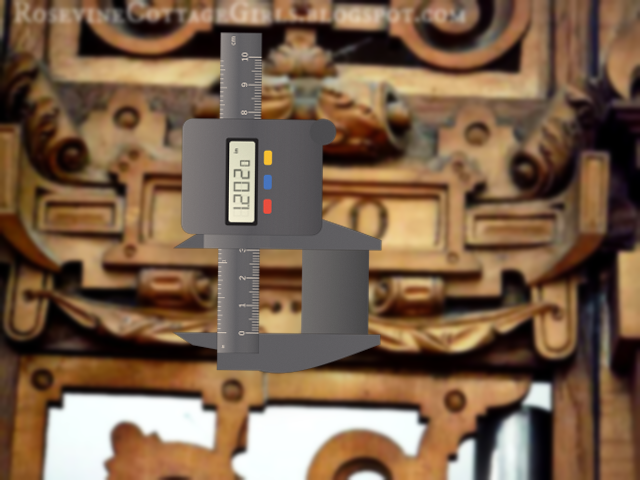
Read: 1.2020,in
